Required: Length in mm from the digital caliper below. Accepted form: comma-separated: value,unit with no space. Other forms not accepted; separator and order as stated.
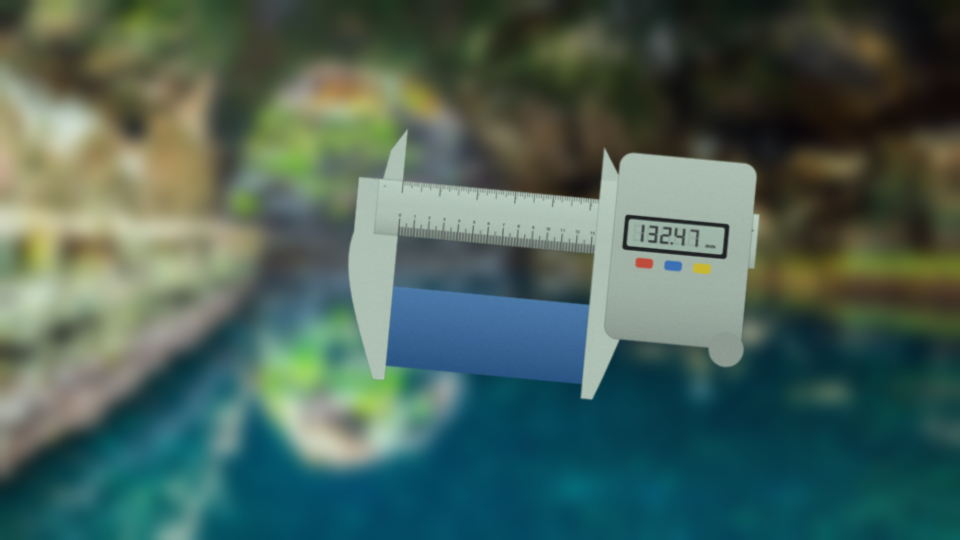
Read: 132.47,mm
